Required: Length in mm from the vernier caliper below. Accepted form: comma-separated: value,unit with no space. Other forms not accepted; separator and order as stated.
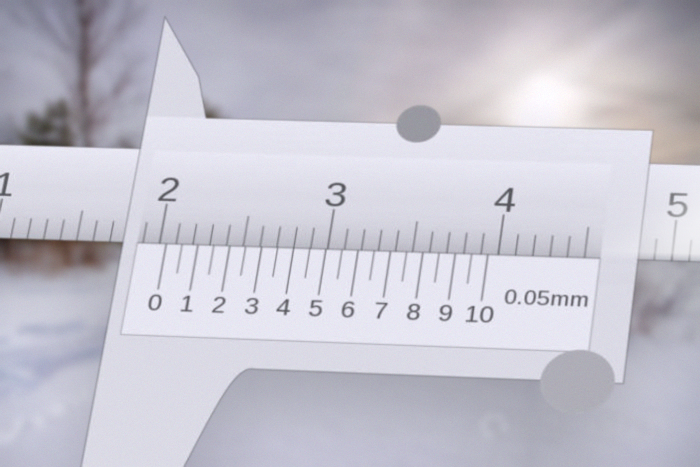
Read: 20.4,mm
